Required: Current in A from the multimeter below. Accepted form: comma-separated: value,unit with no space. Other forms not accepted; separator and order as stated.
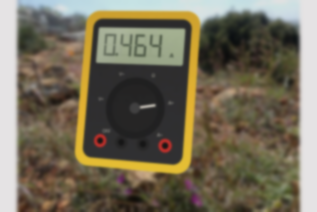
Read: 0.464,A
